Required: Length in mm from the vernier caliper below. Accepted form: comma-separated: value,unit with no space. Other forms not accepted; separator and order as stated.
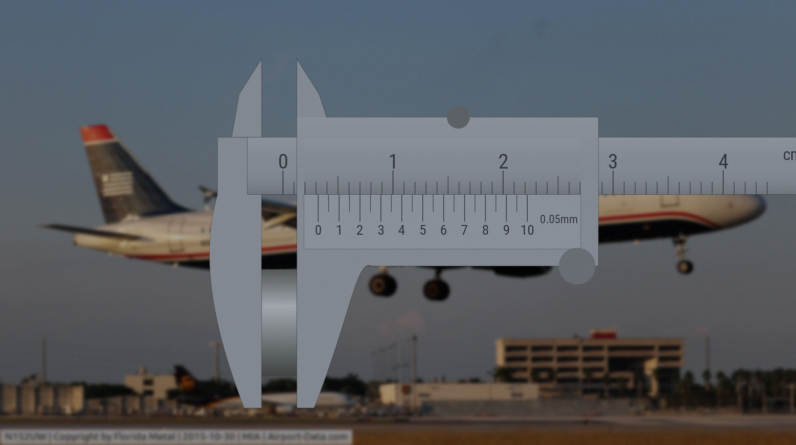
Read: 3.2,mm
